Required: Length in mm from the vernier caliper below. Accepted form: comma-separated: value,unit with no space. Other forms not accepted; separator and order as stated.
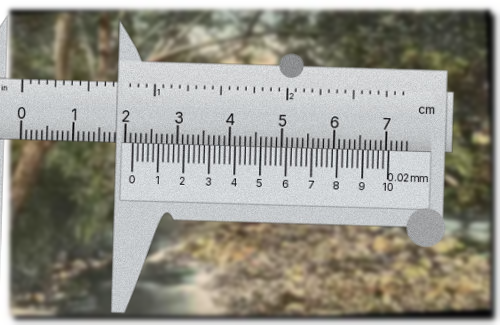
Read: 21.5,mm
